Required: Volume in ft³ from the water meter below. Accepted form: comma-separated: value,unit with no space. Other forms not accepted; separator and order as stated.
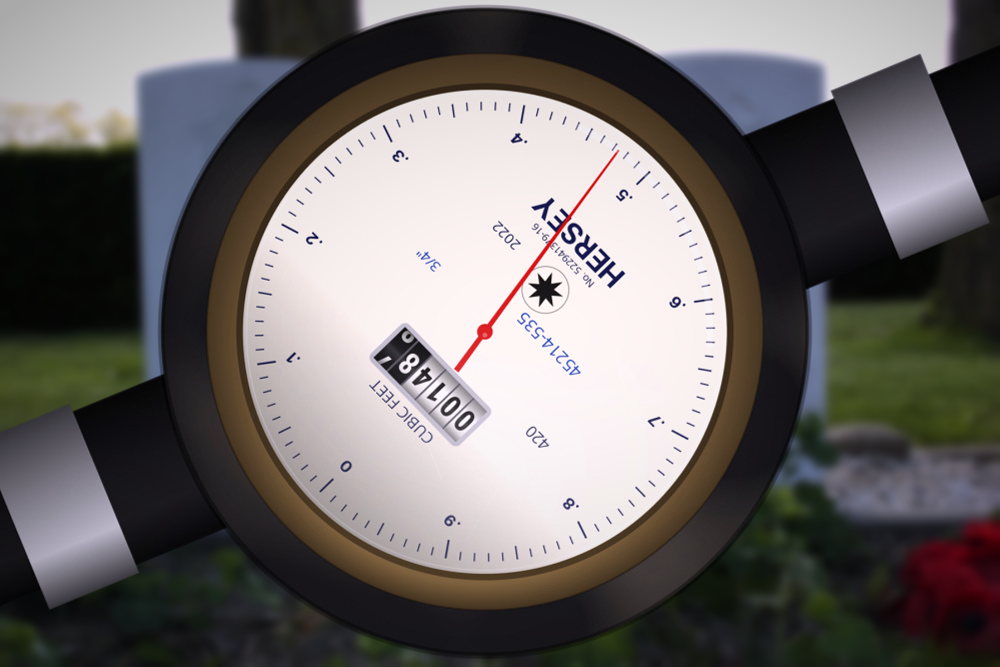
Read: 1487.47,ft³
